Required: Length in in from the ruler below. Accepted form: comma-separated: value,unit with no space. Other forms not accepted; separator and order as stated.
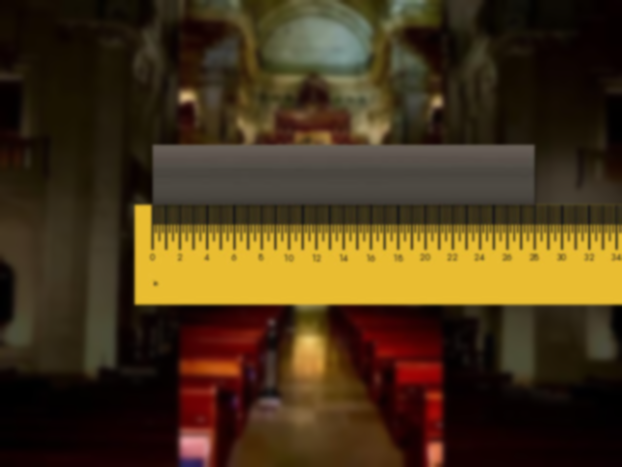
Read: 28,in
